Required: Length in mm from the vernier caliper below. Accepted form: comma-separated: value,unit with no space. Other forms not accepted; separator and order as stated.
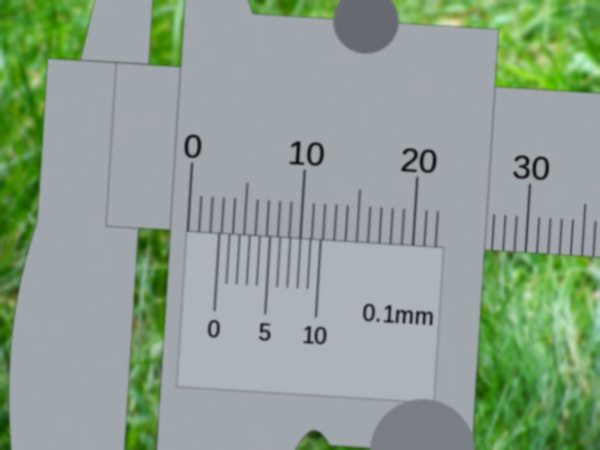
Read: 2.8,mm
